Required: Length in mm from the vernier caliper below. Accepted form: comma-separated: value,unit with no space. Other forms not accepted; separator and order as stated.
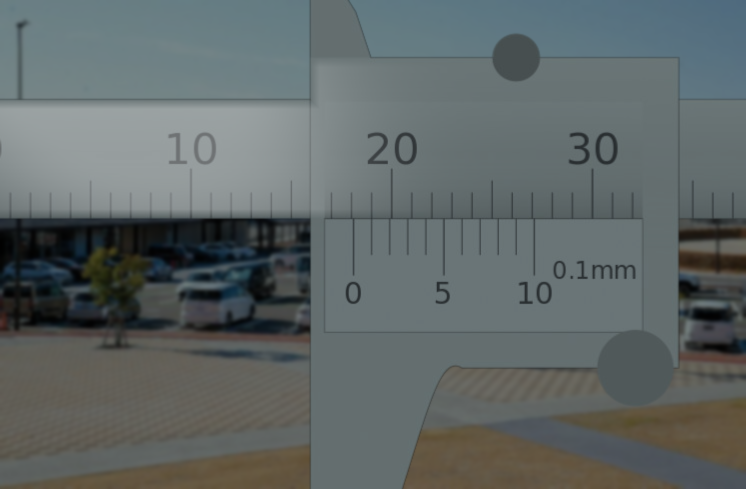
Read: 18.1,mm
